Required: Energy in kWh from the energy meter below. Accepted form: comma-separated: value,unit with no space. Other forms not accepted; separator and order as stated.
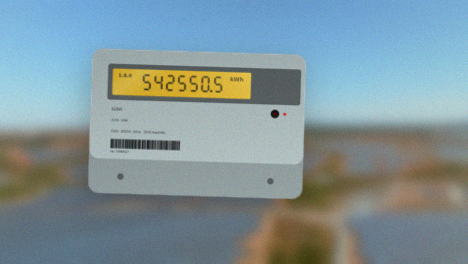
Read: 542550.5,kWh
